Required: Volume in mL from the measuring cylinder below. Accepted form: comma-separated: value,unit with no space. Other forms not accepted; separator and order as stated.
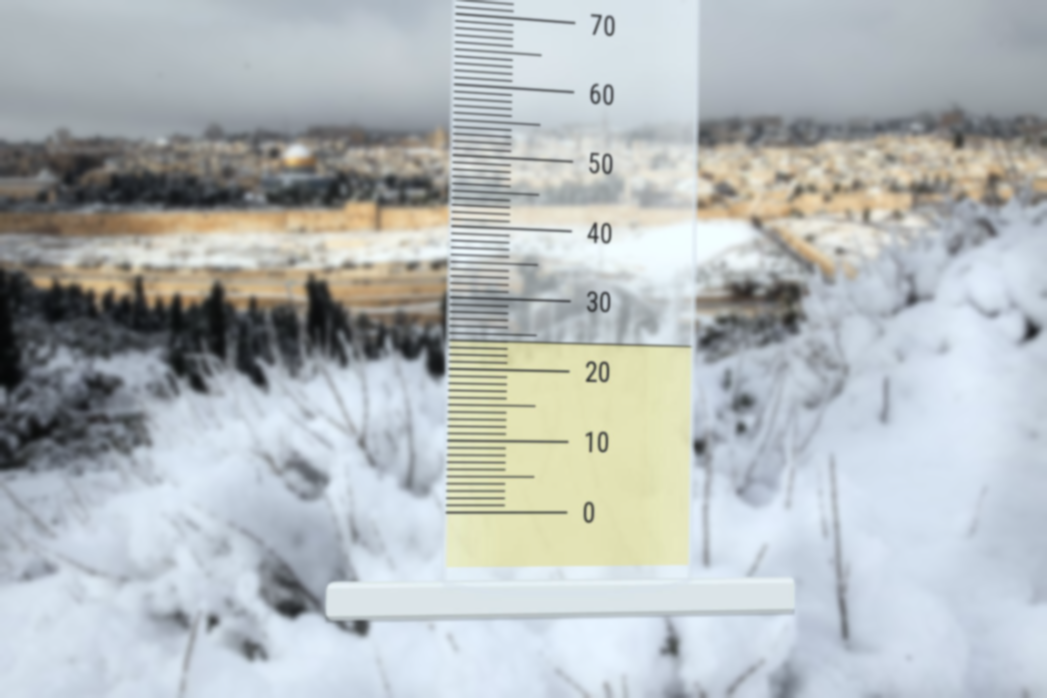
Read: 24,mL
